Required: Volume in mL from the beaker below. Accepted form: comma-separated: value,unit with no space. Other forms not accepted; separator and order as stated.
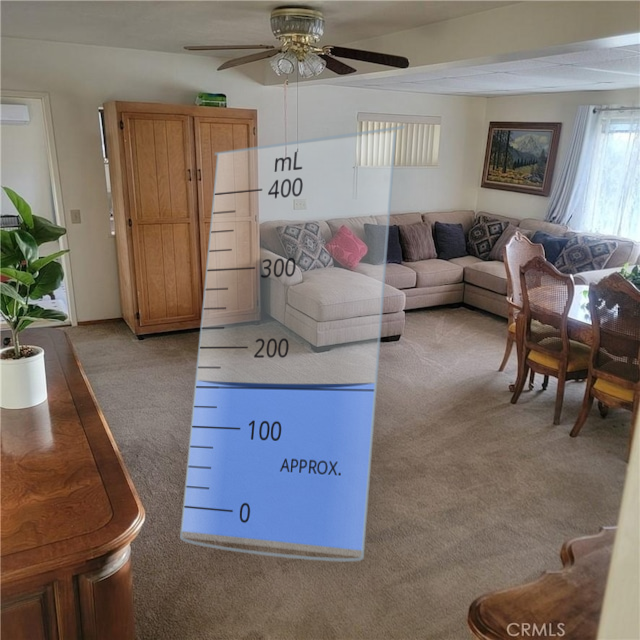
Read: 150,mL
